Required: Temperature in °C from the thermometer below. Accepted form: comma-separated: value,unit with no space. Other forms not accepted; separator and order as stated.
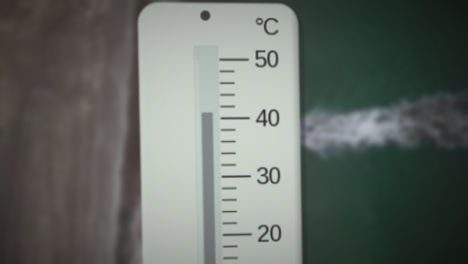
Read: 41,°C
